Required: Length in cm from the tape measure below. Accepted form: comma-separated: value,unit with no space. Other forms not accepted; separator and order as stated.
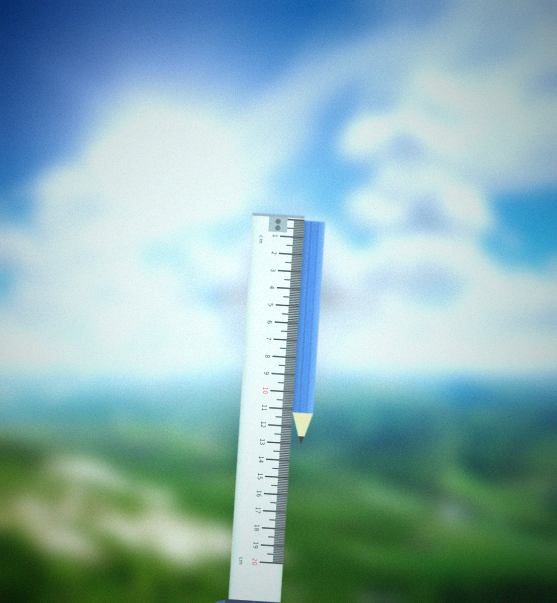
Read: 13,cm
